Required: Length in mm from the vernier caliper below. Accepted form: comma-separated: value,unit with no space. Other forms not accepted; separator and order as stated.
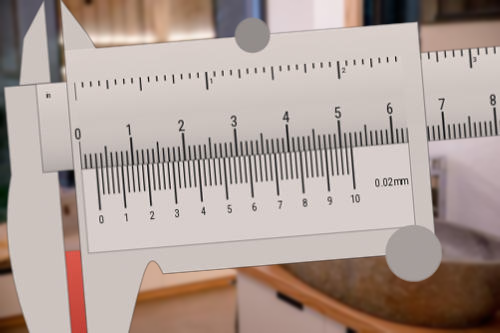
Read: 3.0,mm
